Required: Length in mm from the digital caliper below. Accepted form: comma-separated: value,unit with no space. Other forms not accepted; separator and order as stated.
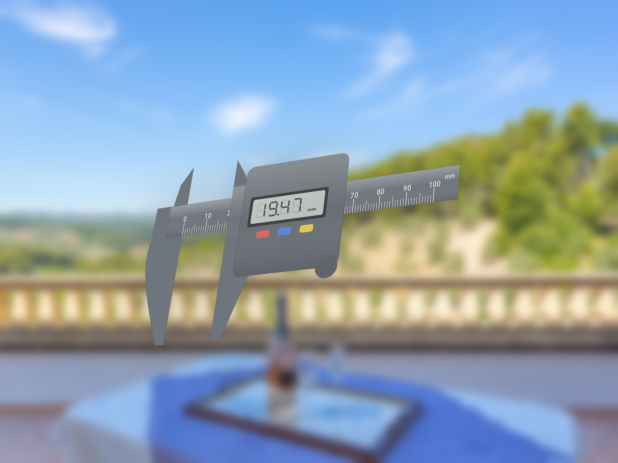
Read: 19.47,mm
